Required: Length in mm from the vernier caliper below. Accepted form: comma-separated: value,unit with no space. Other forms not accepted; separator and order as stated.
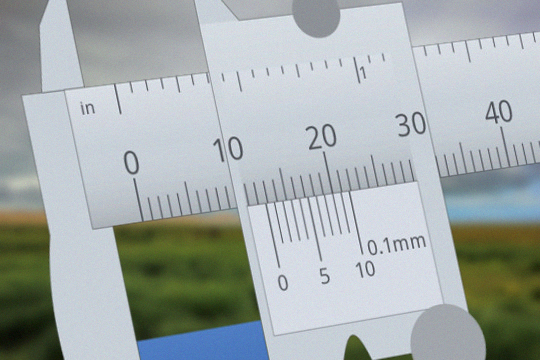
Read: 12.8,mm
